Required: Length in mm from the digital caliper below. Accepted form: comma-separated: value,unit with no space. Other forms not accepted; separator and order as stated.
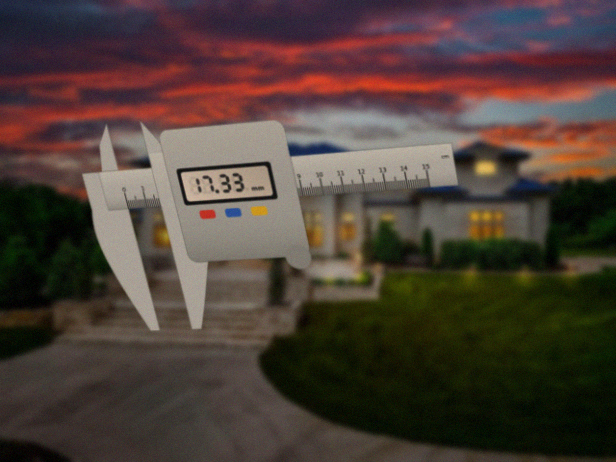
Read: 17.33,mm
